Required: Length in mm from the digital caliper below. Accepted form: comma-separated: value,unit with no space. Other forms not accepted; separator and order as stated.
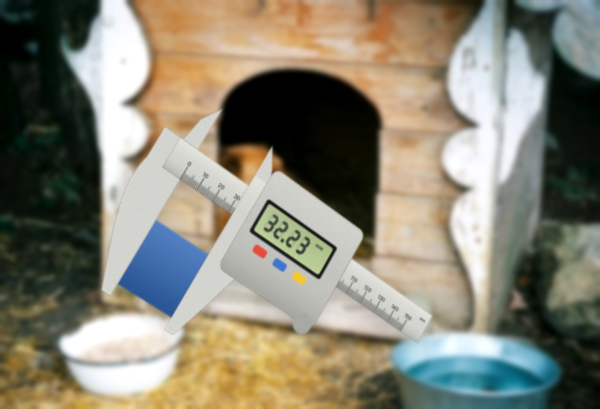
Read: 32.23,mm
